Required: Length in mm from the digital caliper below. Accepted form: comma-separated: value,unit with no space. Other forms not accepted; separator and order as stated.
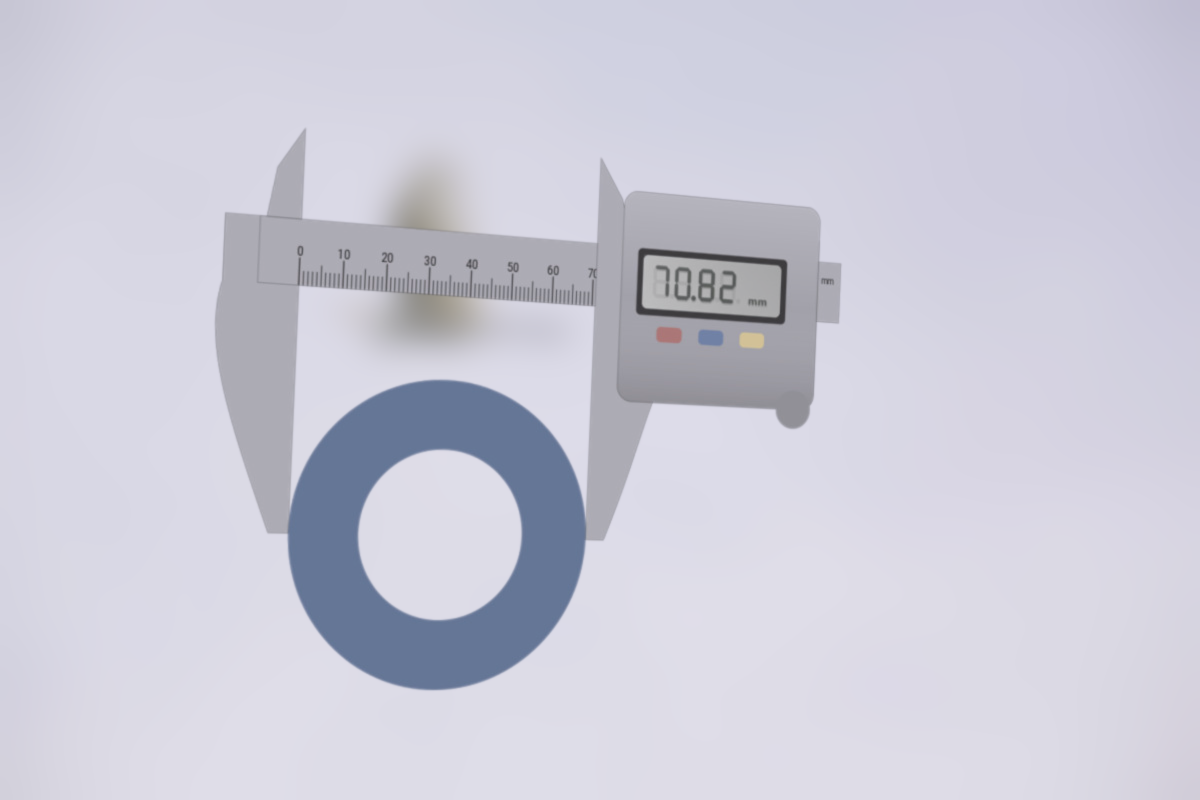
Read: 70.82,mm
